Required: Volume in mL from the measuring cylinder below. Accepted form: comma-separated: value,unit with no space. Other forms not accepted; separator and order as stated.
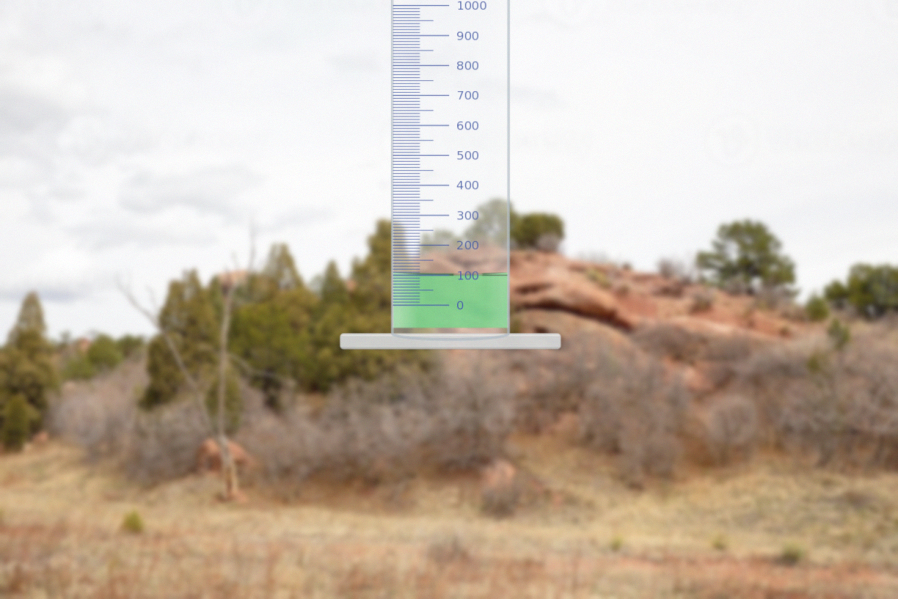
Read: 100,mL
